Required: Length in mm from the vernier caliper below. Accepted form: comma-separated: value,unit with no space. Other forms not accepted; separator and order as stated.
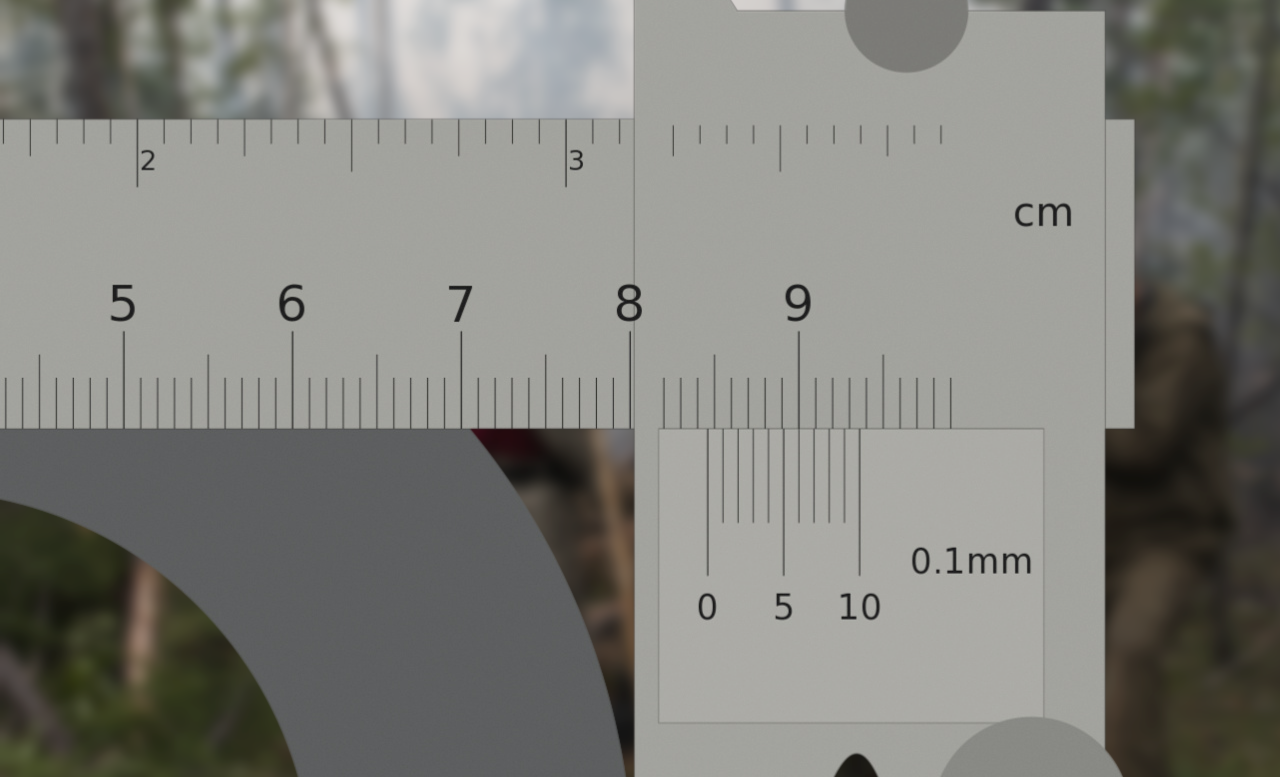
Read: 84.6,mm
